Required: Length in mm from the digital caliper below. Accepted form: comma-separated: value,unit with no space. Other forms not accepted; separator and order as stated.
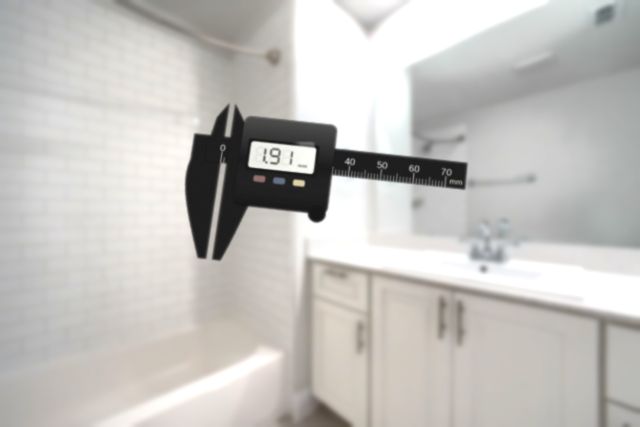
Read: 1.91,mm
